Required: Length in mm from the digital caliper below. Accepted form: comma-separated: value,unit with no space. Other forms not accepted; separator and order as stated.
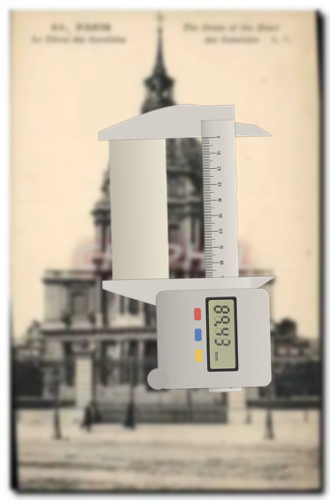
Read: 89.43,mm
